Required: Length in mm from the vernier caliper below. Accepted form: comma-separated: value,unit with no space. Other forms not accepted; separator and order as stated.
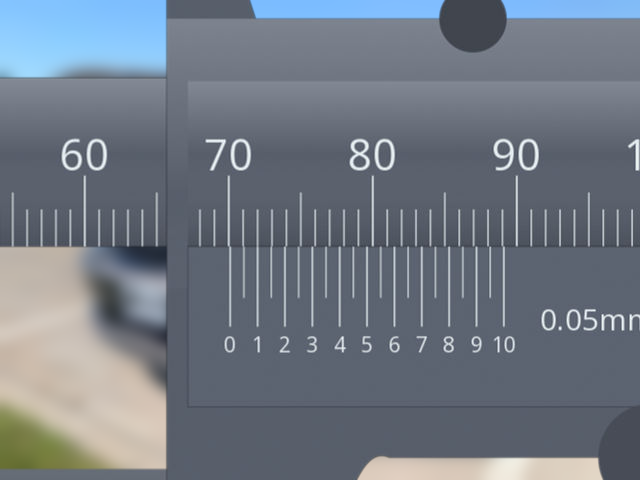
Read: 70.1,mm
